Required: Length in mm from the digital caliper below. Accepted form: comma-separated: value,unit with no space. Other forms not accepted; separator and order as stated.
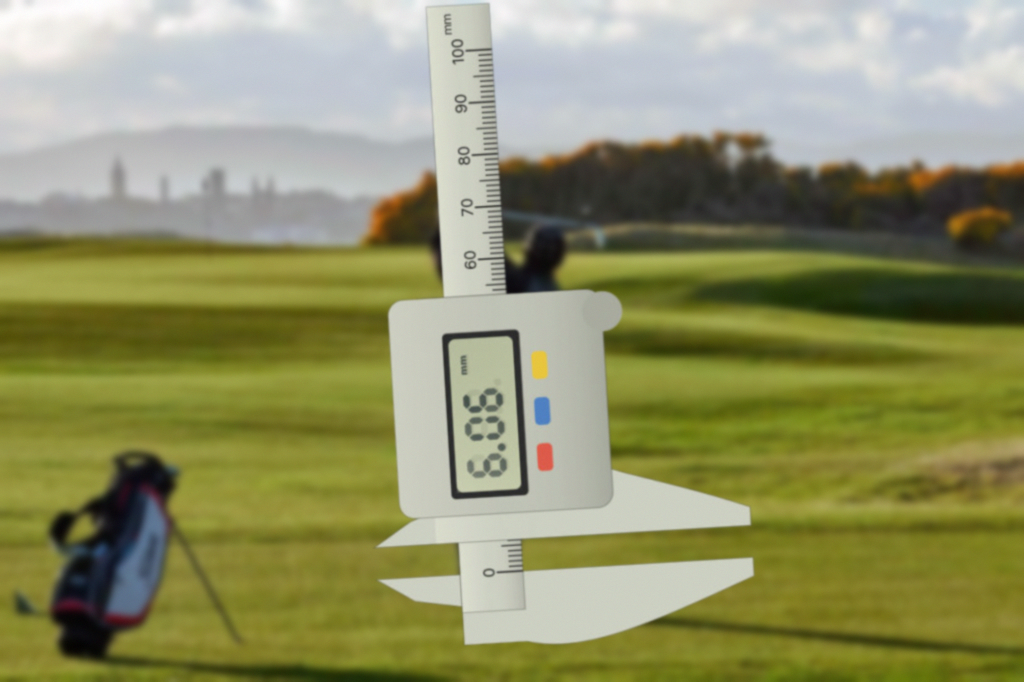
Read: 6.06,mm
